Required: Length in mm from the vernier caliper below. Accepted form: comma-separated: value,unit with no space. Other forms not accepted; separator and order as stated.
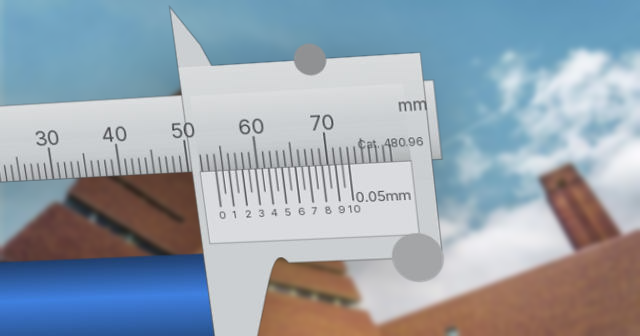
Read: 54.0,mm
